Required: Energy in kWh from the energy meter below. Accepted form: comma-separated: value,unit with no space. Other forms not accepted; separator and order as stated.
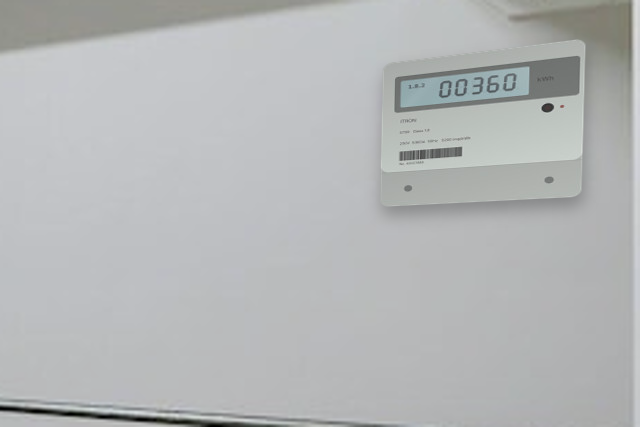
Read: 360,kWh
